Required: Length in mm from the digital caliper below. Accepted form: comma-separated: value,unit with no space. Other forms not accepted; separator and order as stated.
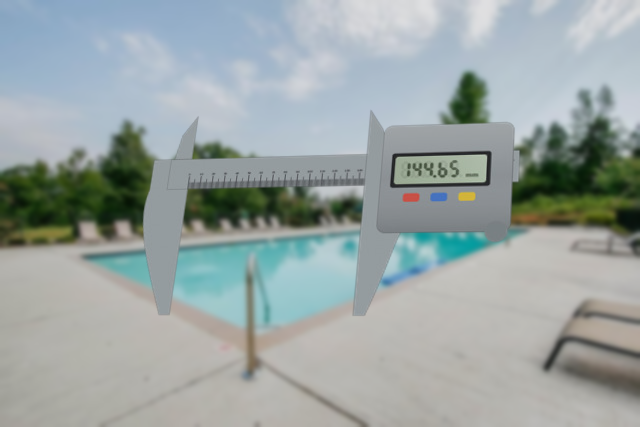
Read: 144.65,mm
